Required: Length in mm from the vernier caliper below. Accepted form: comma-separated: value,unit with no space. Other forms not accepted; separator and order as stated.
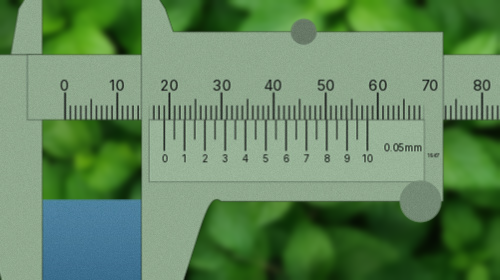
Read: 19.0,mm
